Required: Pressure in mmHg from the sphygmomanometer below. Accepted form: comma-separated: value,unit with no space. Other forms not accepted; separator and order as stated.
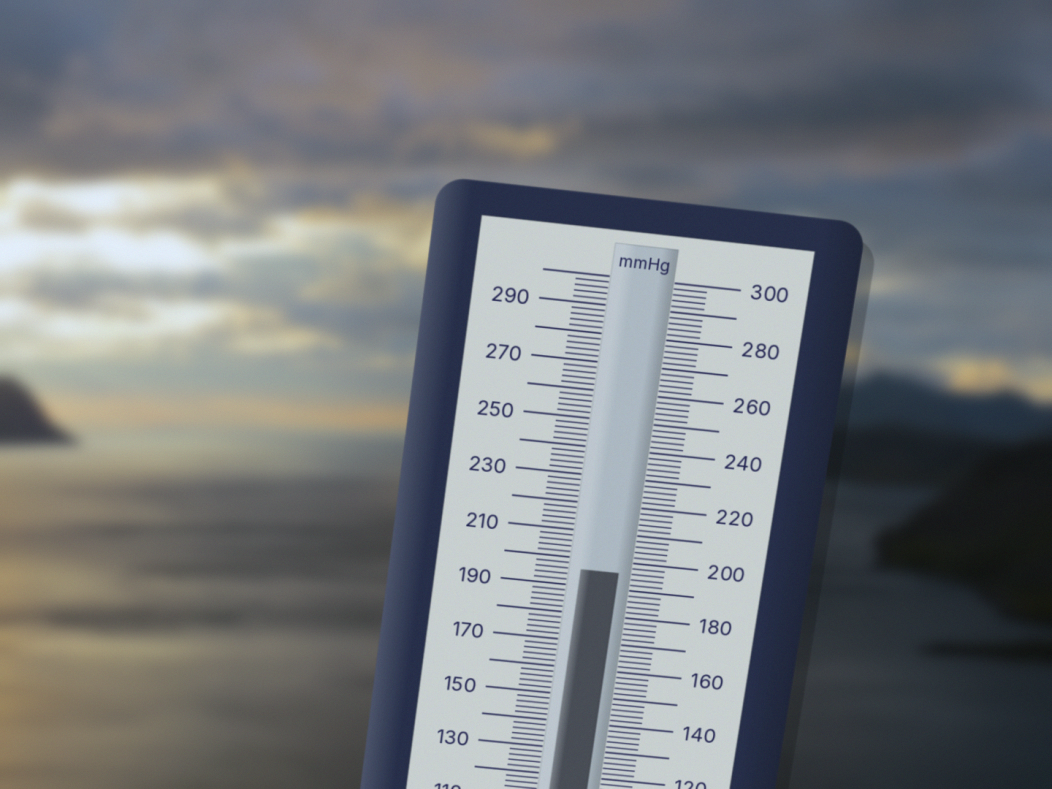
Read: 196,mmHg
